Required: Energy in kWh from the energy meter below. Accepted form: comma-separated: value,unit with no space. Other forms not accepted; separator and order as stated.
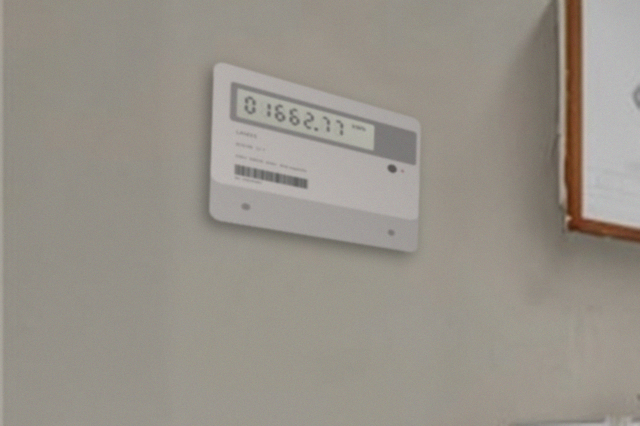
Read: 1662.77,kWh
